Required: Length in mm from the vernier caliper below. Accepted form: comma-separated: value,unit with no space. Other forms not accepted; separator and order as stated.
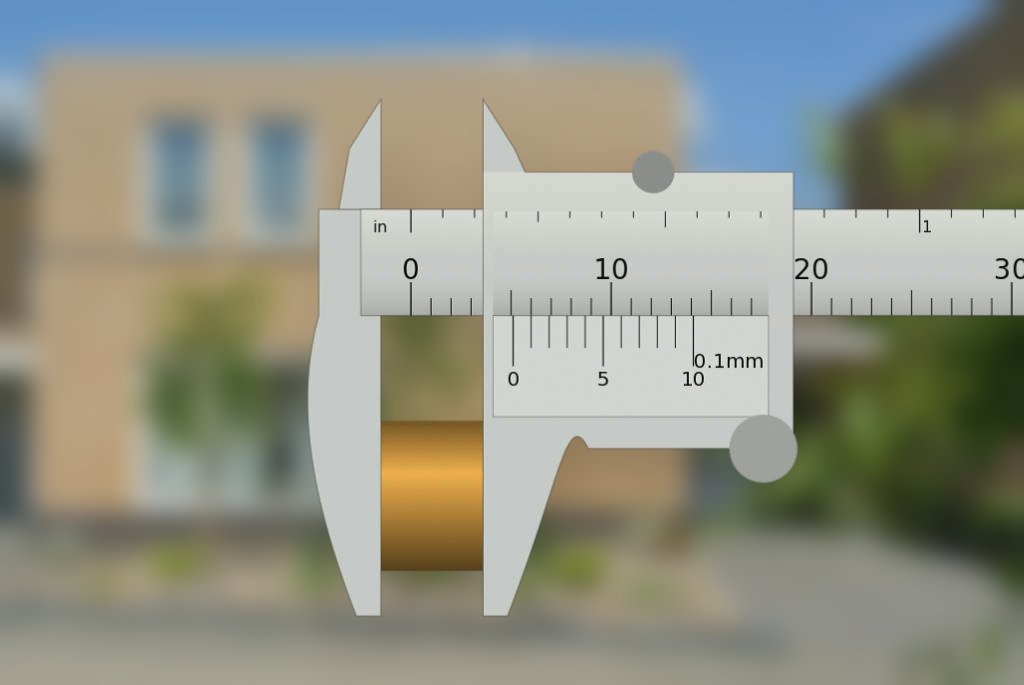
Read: 5.1,mm
